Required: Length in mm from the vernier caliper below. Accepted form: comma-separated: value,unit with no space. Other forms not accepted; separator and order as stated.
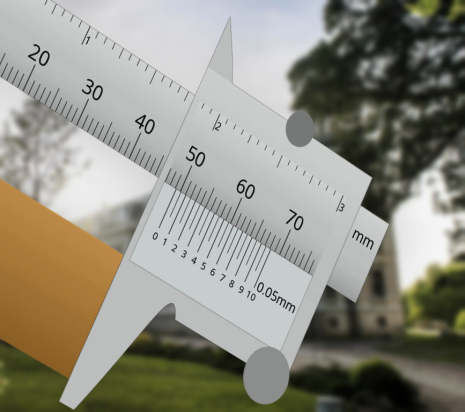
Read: 49.2,mm
